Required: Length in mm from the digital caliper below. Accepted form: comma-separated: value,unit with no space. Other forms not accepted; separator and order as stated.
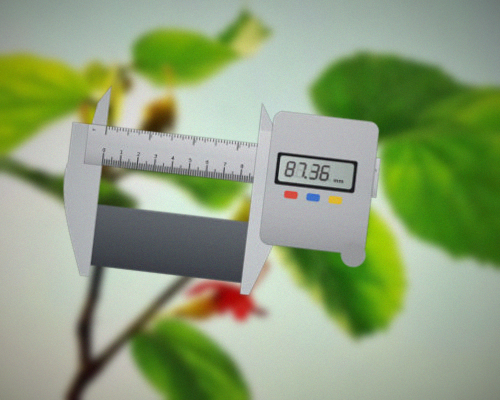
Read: 87.36,mm
